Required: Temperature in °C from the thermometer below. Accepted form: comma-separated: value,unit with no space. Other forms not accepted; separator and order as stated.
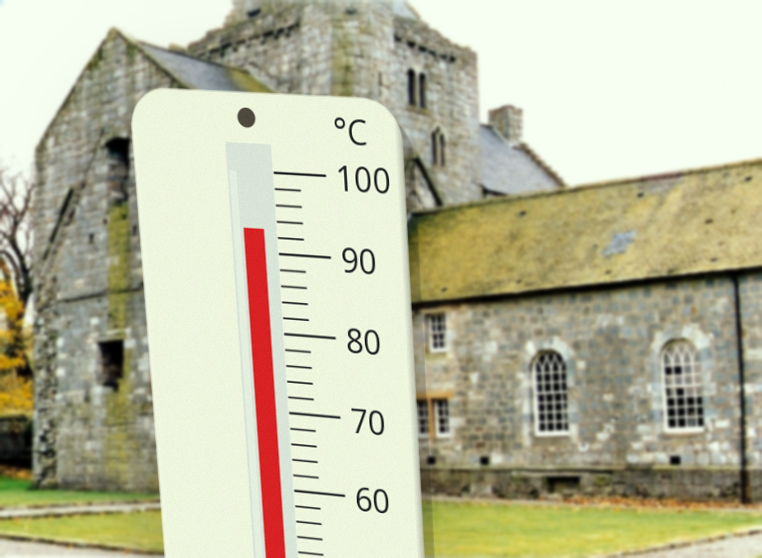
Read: 93,°C
